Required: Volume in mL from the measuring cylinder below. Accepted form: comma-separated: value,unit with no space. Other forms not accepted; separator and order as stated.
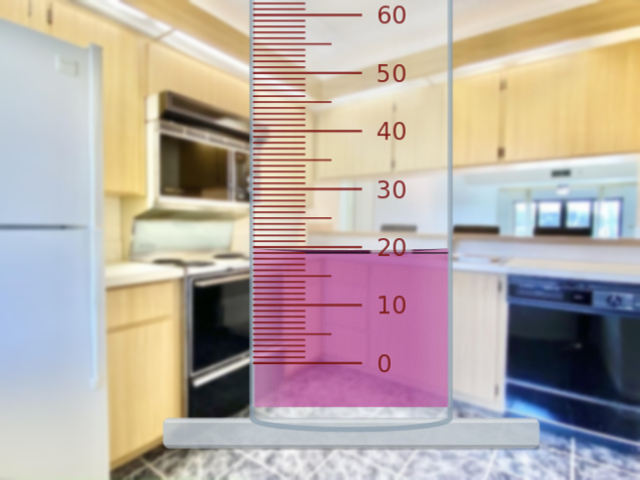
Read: 19,mL
